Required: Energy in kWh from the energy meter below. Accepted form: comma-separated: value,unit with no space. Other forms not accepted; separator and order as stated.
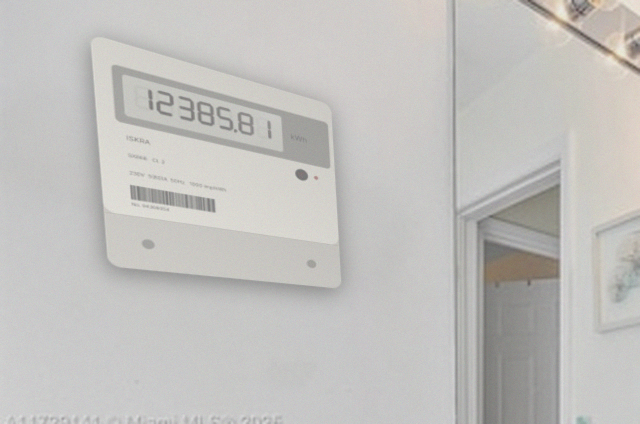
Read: 12385.81,kWh
